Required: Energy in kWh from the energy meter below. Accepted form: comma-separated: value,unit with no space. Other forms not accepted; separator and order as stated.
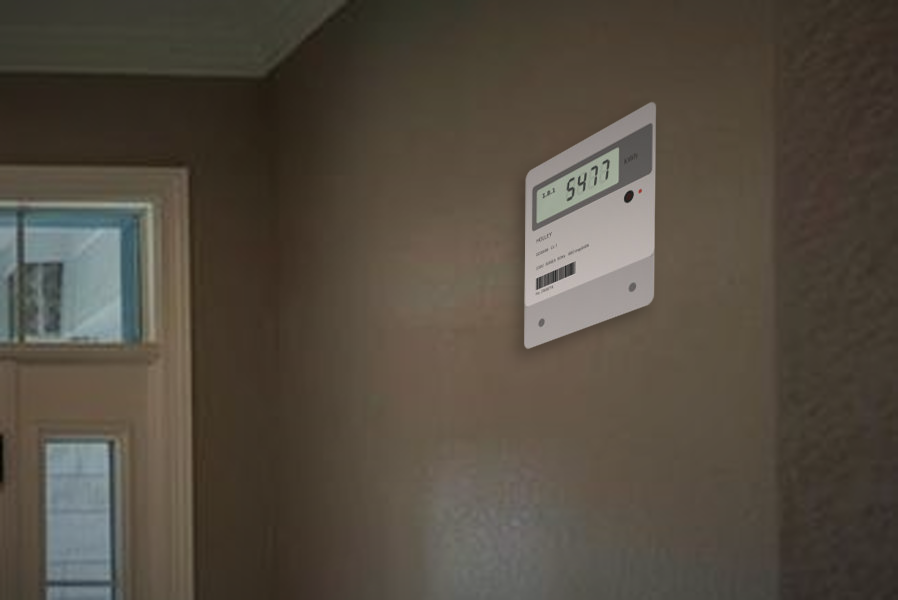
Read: 5477,kWh
